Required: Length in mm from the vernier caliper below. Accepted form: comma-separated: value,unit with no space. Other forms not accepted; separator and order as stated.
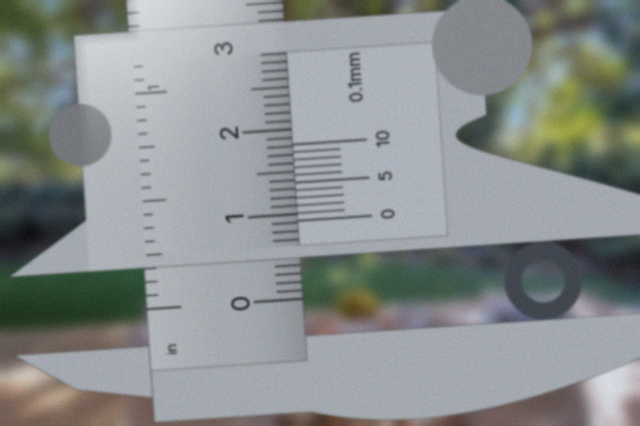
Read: 9.2,mm
